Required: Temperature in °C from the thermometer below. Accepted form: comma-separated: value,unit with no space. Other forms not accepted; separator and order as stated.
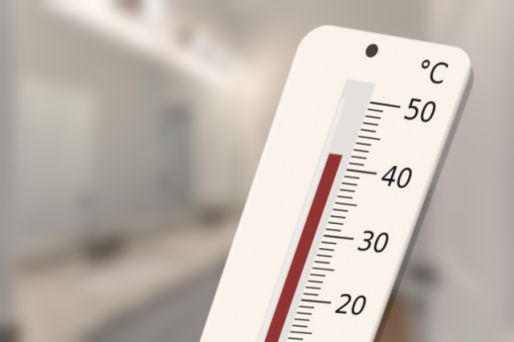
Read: 42,°C
